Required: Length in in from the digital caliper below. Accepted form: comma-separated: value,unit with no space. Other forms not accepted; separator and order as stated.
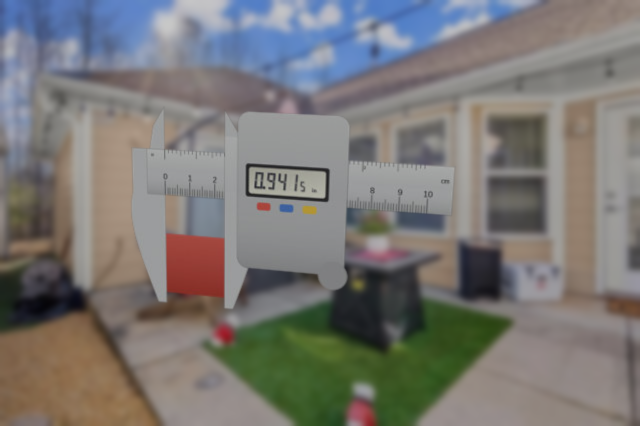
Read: 0.9415,in
